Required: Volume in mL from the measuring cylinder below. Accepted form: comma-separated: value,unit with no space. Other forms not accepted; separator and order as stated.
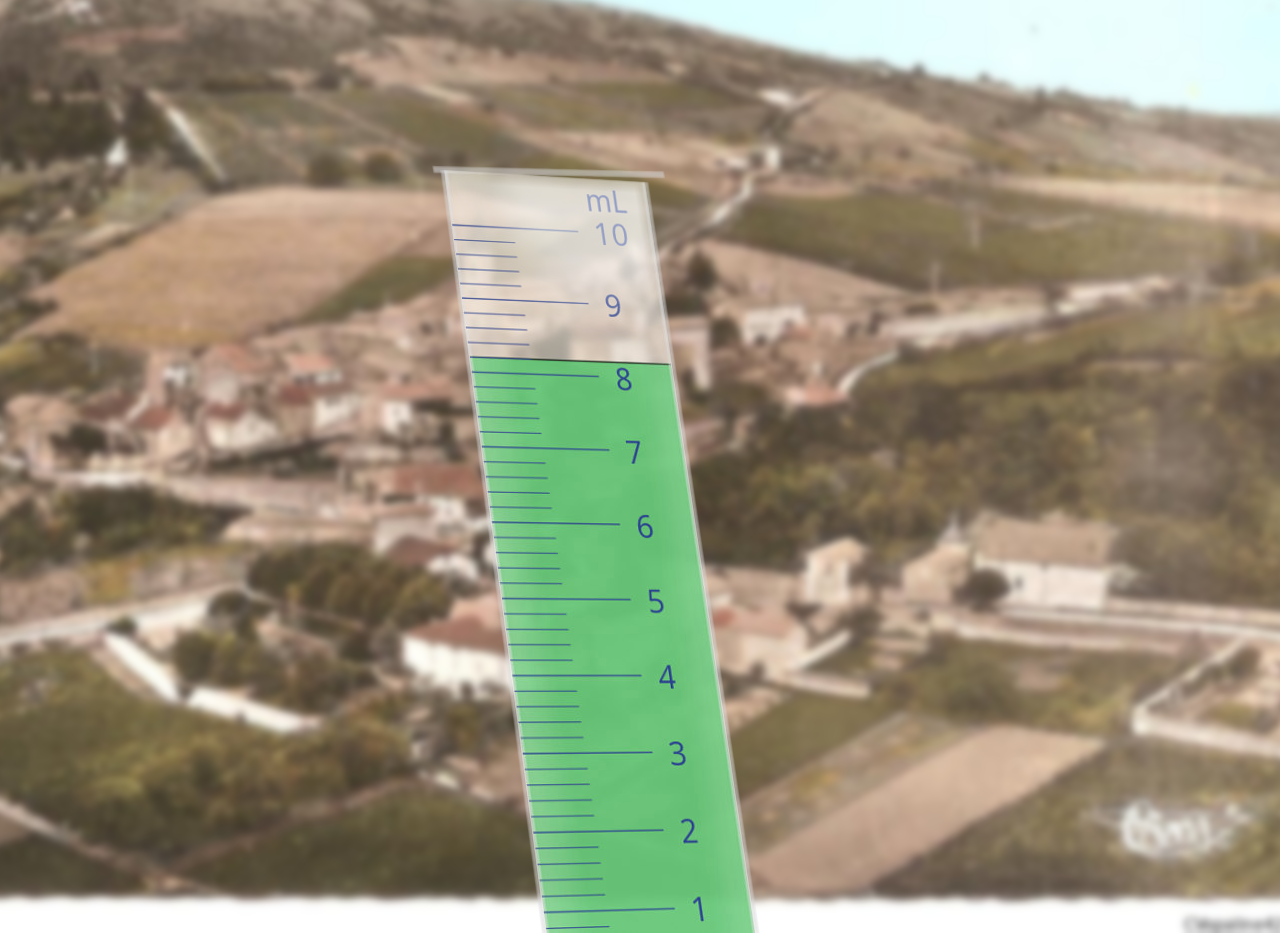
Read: 8.2,mL
